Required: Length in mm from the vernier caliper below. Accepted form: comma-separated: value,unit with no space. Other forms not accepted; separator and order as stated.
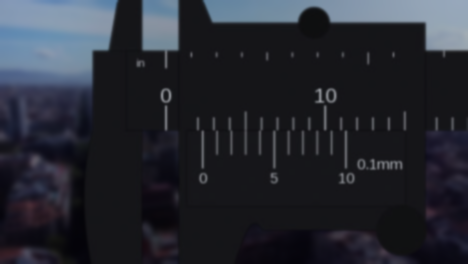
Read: 2.3,mm
